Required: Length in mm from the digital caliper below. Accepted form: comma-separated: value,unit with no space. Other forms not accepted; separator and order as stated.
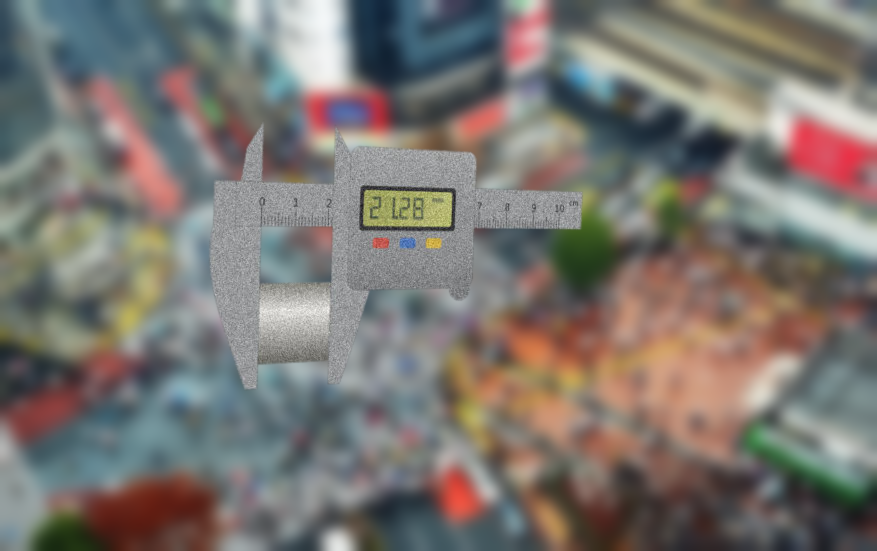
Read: 21.28,mm
